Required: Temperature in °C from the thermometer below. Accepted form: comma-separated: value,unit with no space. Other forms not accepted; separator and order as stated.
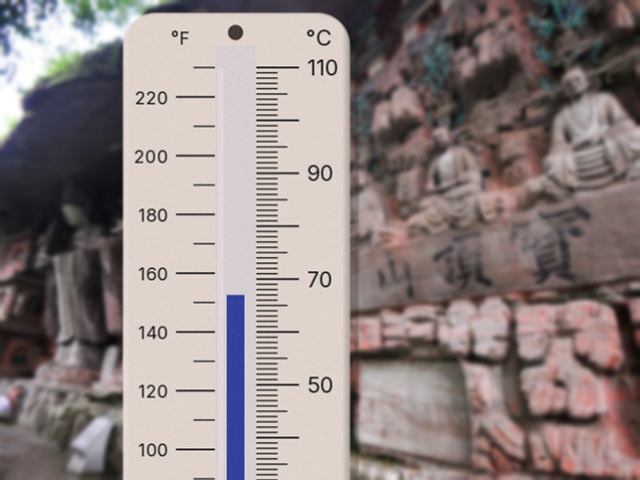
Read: 67,°C
